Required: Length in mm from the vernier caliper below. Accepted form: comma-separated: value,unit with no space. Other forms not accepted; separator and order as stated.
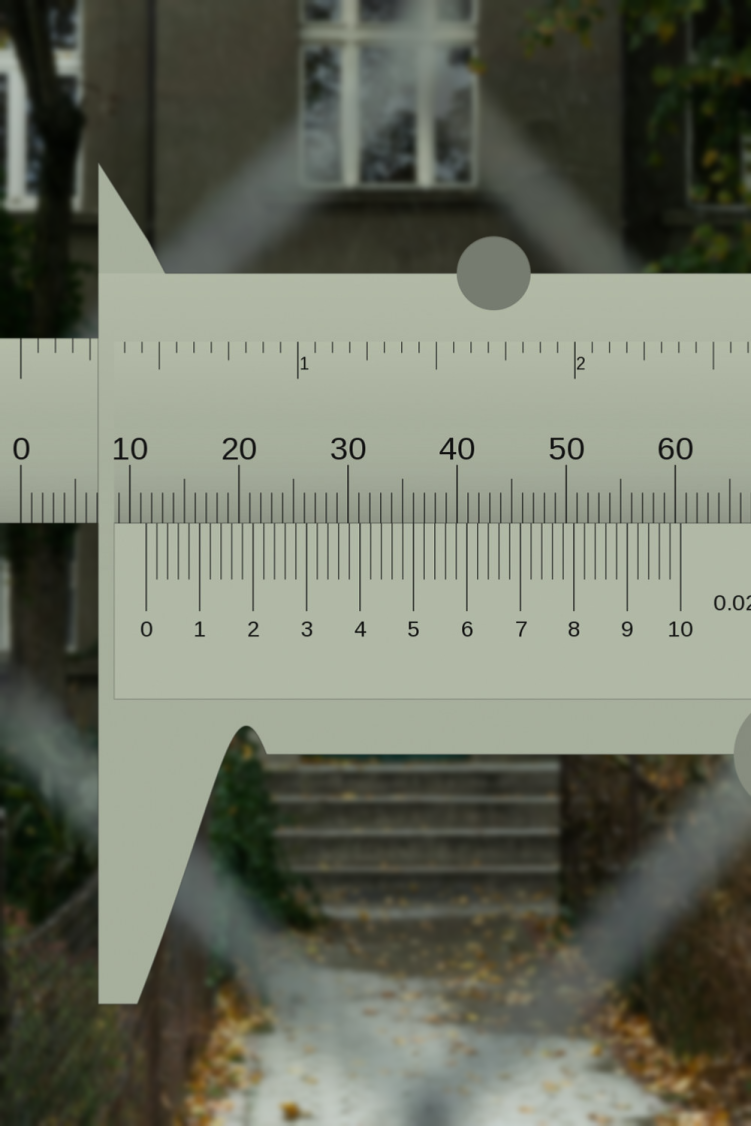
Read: 11.5,mm
